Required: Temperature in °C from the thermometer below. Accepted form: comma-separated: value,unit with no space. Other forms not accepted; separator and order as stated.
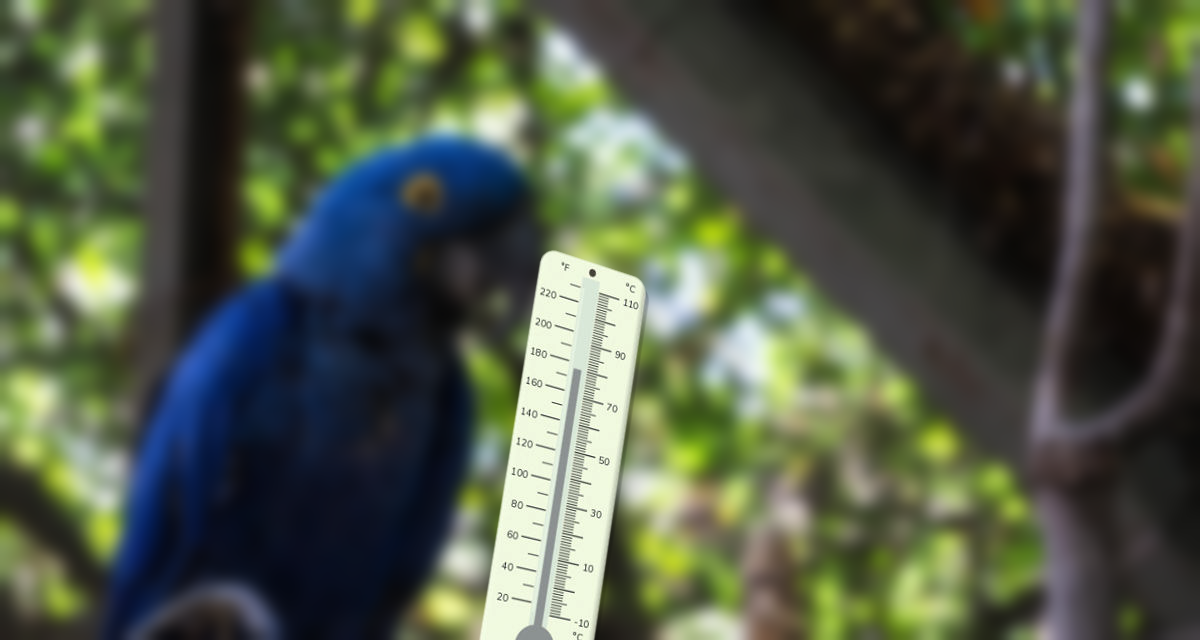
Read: 80,°C
